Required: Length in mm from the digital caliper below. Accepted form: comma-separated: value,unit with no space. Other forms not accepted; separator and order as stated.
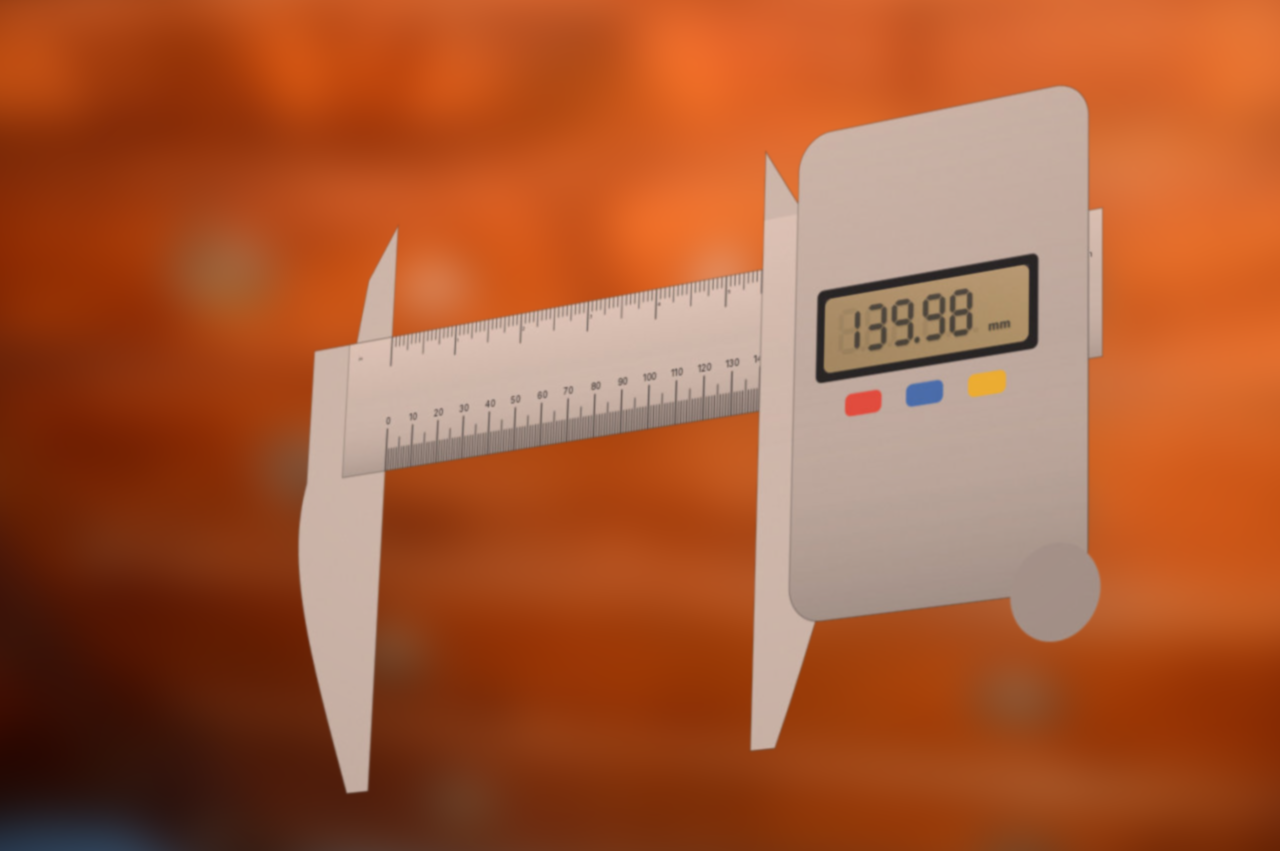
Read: 139.98,mm
